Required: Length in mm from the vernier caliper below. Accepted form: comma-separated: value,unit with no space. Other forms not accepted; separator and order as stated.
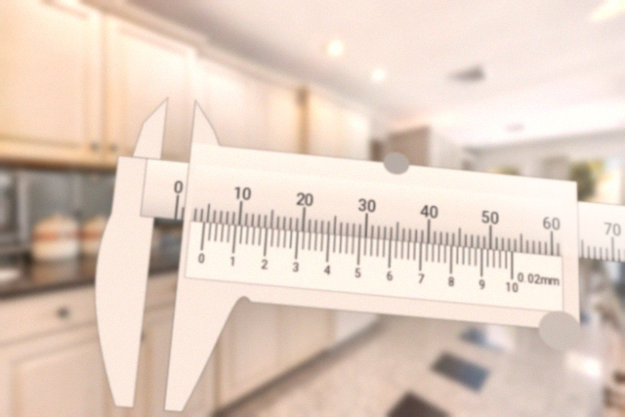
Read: 4.5,mm
